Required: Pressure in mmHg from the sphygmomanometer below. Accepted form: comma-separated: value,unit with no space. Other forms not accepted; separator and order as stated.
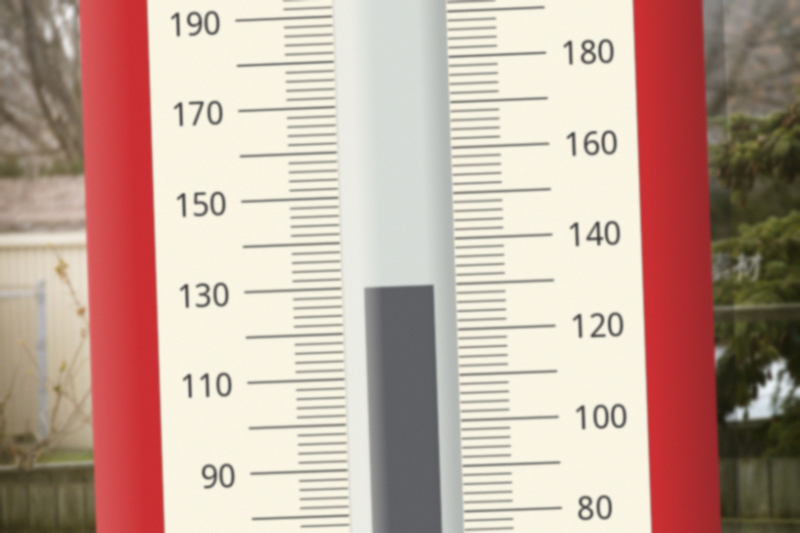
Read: 130,mmHg
